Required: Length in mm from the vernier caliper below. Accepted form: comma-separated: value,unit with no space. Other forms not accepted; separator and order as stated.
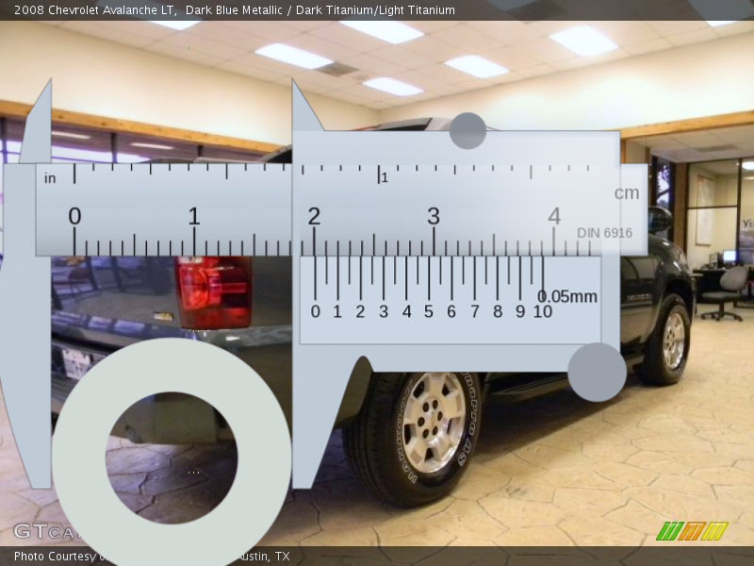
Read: 20.1,mm
